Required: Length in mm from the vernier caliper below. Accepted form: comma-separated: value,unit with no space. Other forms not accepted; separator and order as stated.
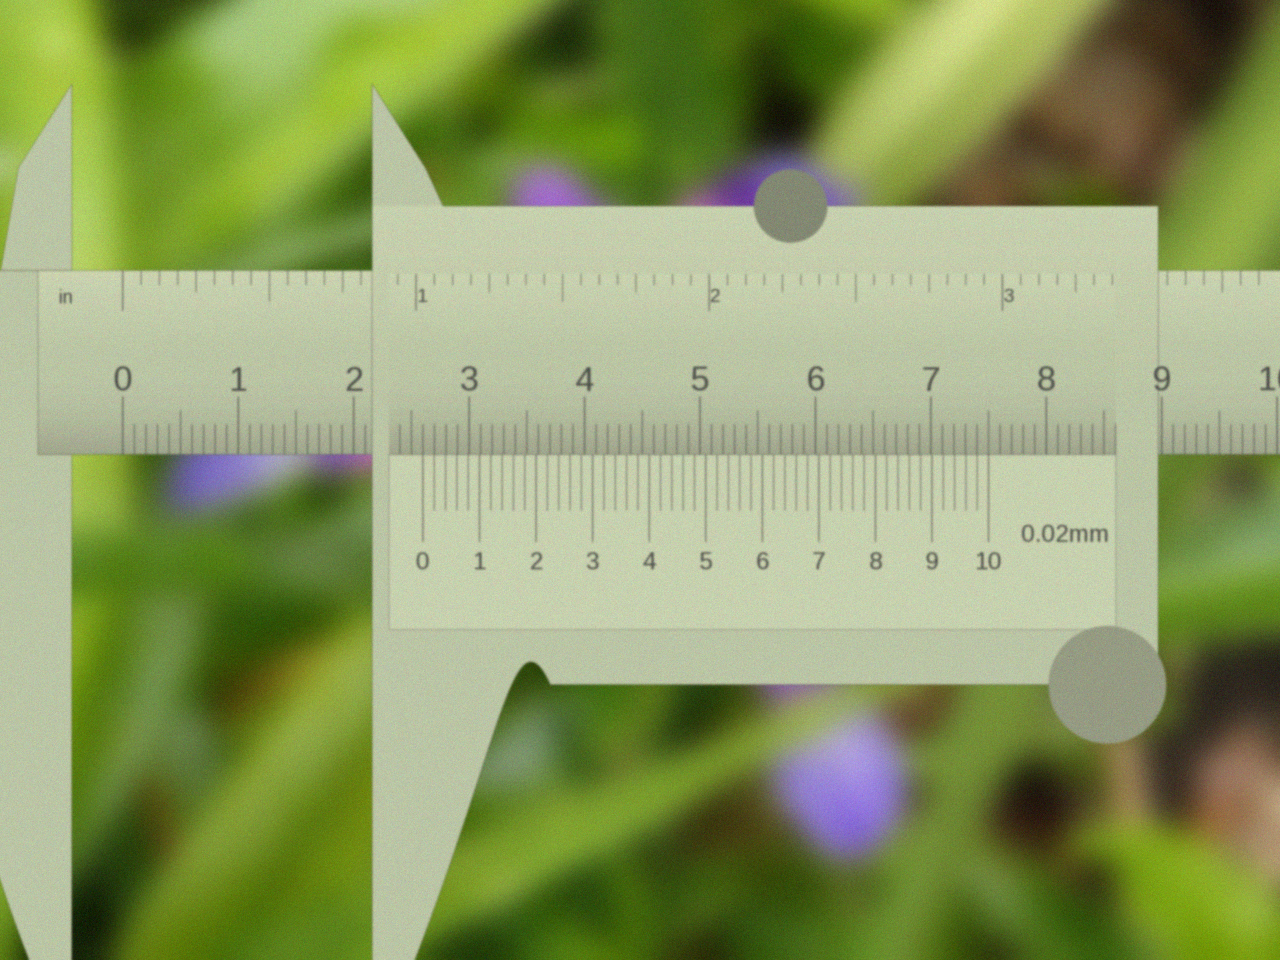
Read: 26.0,mm
